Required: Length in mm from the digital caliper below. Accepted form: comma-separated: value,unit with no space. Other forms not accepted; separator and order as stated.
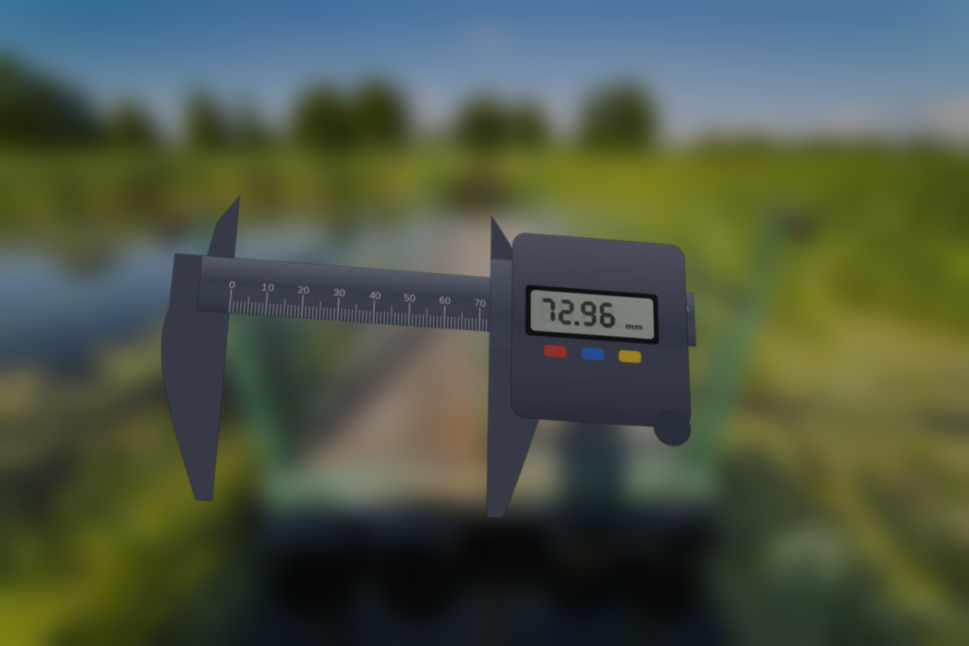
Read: 72.96,mm
